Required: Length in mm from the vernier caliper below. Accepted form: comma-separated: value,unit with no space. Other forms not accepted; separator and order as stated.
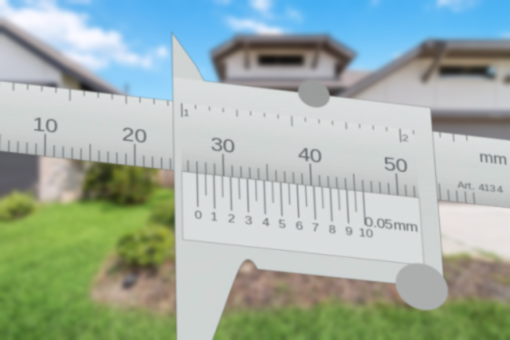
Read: 27.0,mm
